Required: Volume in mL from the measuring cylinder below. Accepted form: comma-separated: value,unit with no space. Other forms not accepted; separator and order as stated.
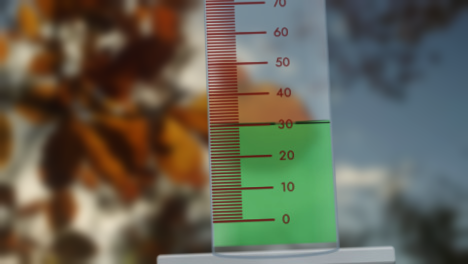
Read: 30,mL
